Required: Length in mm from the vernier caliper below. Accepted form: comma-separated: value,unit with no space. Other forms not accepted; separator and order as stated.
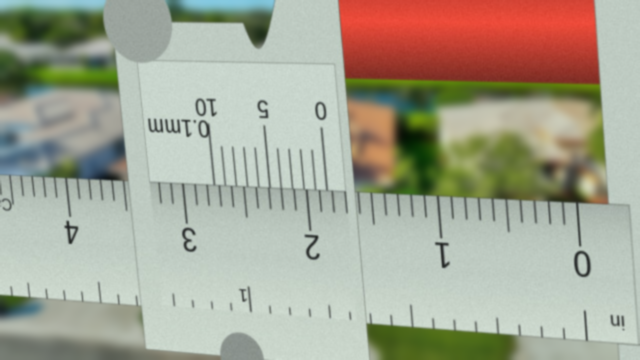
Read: 18.4,mm
